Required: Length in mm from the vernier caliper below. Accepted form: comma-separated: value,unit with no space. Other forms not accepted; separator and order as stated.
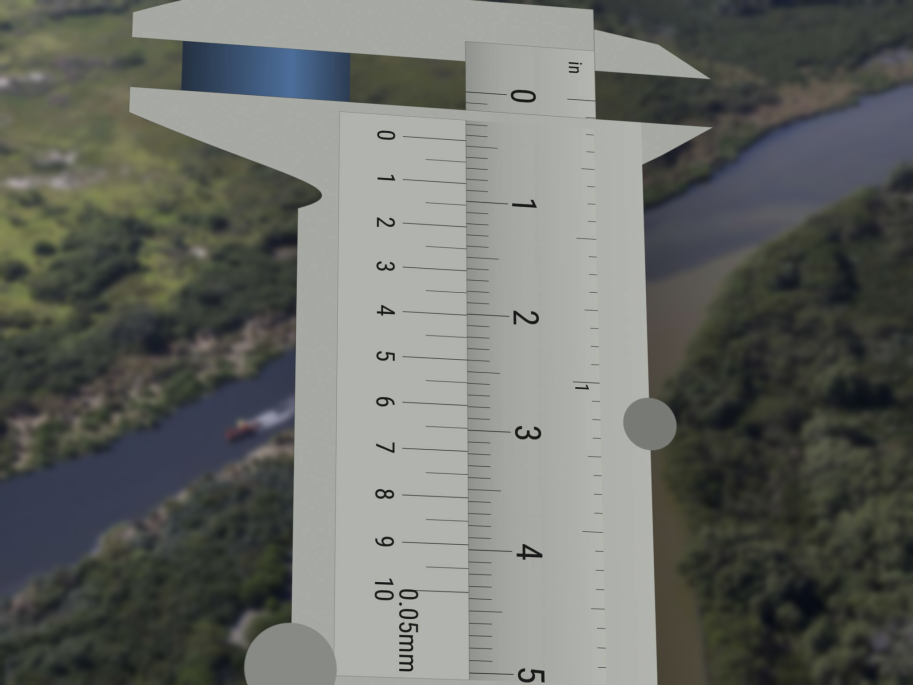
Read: 4.5,mm
